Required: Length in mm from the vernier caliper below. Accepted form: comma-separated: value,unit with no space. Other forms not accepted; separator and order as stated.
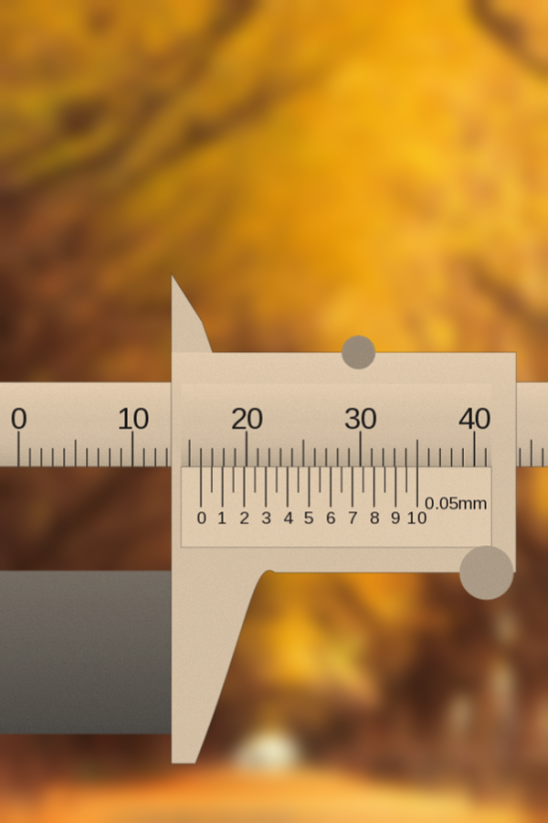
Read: 16.0,mm
